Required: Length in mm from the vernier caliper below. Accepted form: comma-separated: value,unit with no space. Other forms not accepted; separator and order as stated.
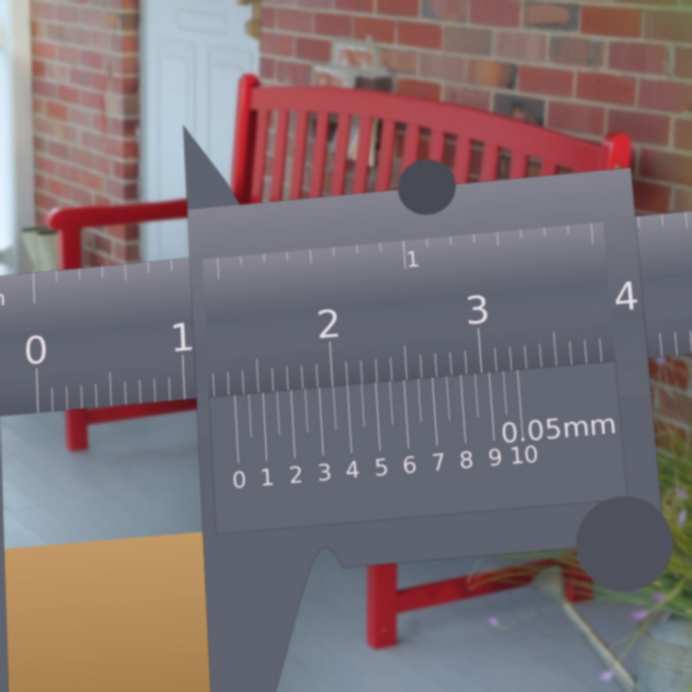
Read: 13.4,mm
